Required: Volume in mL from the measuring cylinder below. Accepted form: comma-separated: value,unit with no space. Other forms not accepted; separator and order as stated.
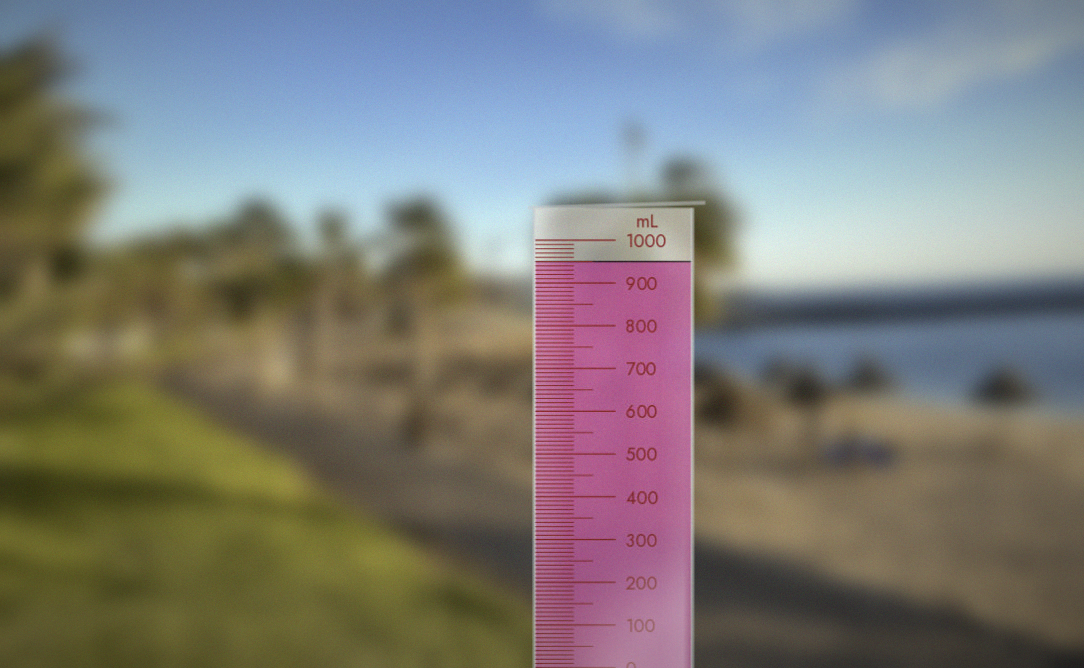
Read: 950,mL
